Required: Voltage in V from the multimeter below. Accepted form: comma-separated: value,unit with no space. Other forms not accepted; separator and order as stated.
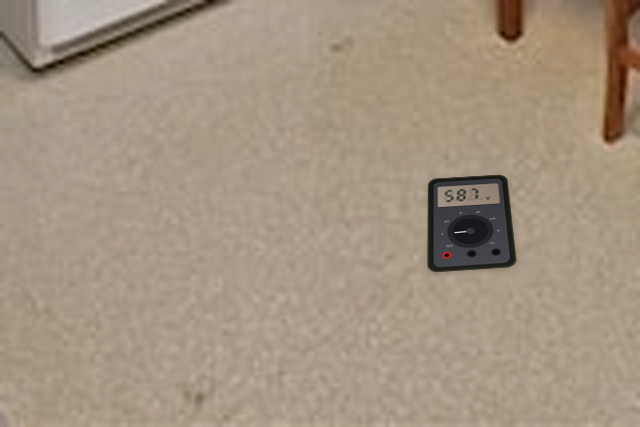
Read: 587,V
